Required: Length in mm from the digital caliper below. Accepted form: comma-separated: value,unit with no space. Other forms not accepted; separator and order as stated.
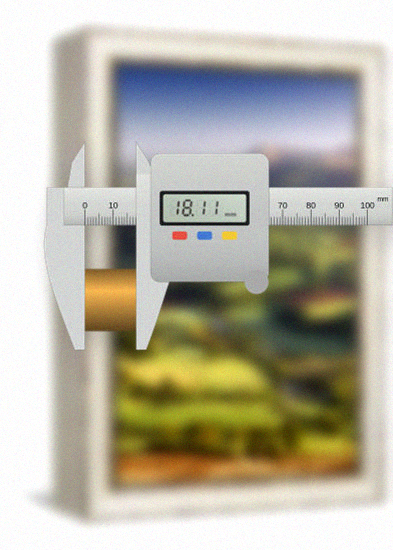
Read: 18.11,mm
